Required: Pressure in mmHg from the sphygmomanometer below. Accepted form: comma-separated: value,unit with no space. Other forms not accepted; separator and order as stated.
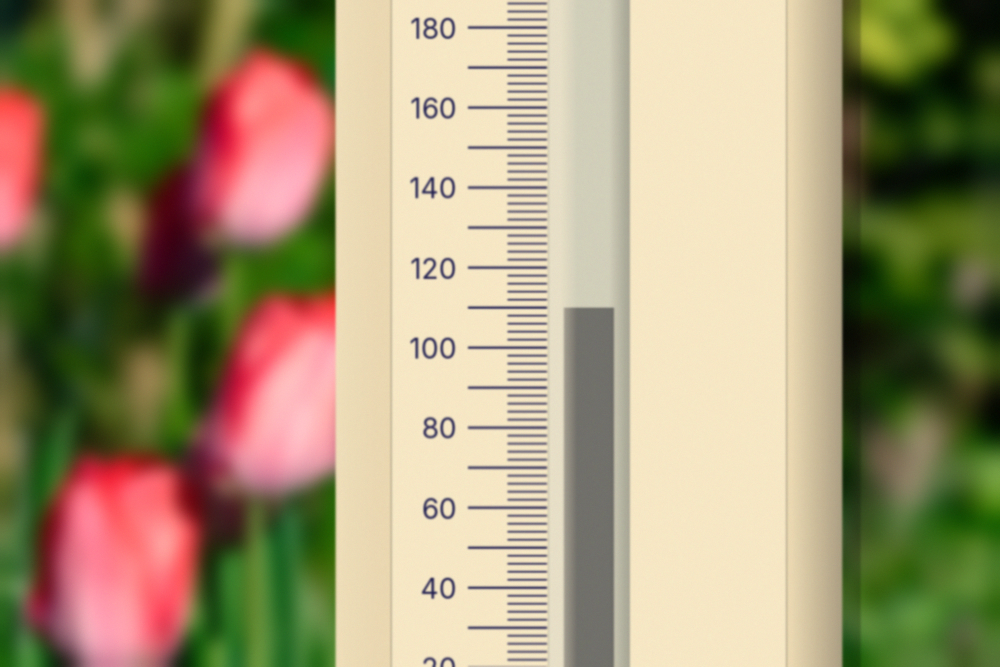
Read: 110,mmHg
